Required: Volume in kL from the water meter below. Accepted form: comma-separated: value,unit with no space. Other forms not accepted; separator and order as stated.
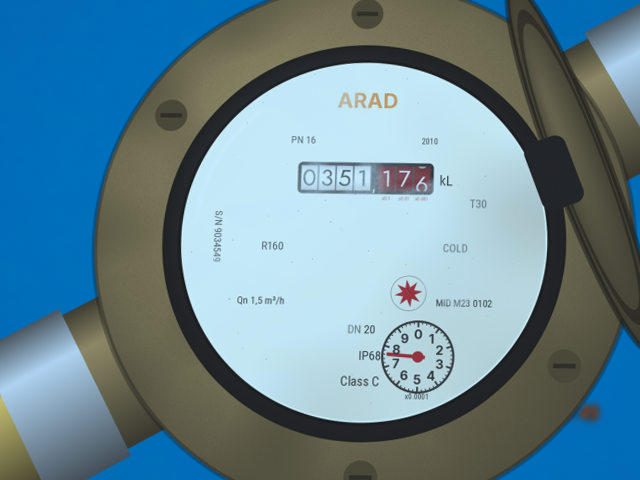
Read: 351.1757,kL
